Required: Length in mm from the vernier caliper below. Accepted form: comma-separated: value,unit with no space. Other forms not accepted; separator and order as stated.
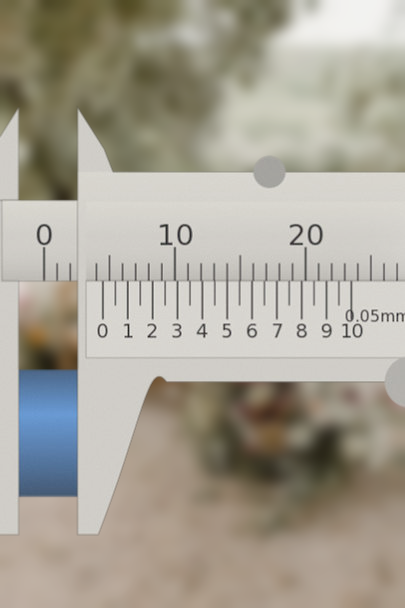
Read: 4.5,mm
